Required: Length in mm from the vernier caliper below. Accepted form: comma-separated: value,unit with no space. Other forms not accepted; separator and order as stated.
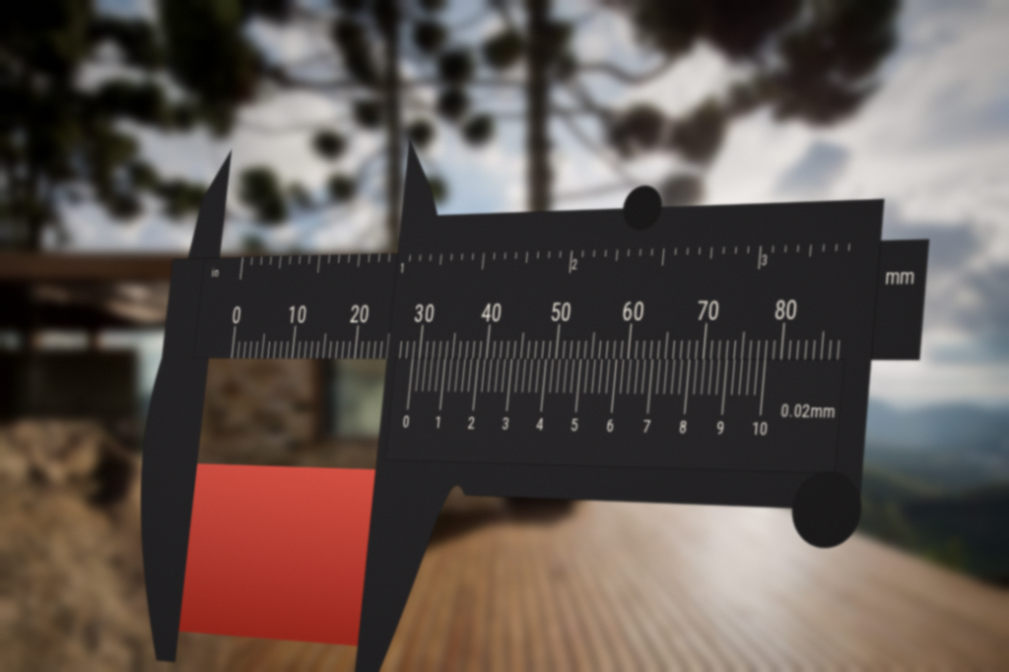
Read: 29.0,mm
